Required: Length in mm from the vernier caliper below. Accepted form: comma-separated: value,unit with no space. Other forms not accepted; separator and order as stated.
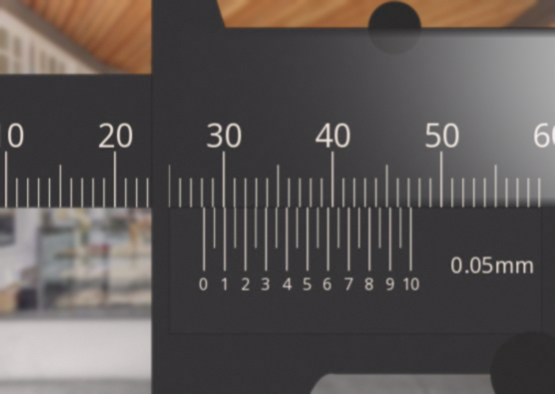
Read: 28.2,mm
